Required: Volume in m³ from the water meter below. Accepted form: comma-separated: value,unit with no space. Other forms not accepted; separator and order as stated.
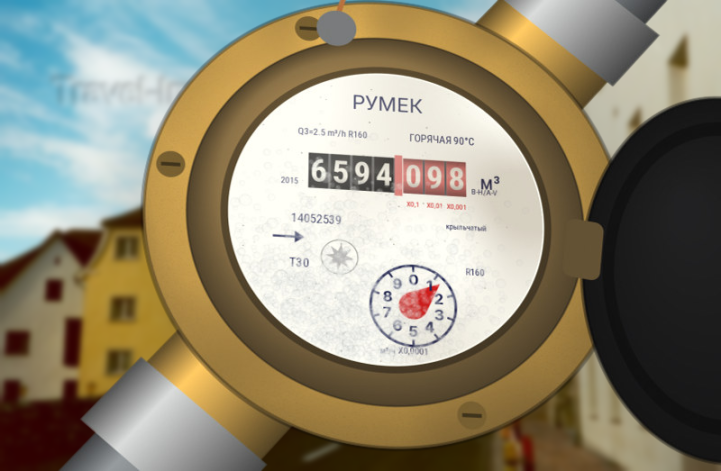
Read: 6594.0981,m³
